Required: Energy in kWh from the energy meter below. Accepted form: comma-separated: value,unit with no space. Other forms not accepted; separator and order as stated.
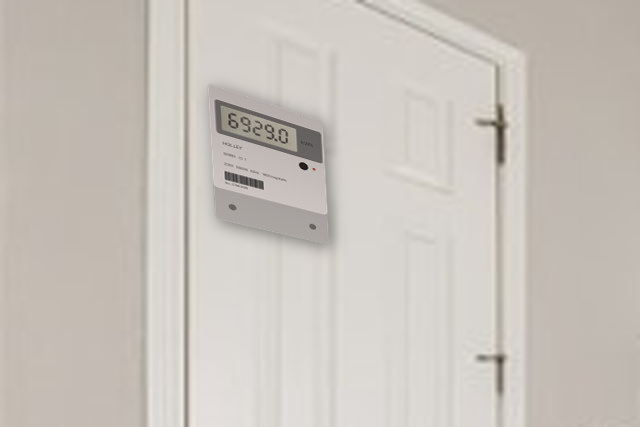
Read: 6929.0,kWh
